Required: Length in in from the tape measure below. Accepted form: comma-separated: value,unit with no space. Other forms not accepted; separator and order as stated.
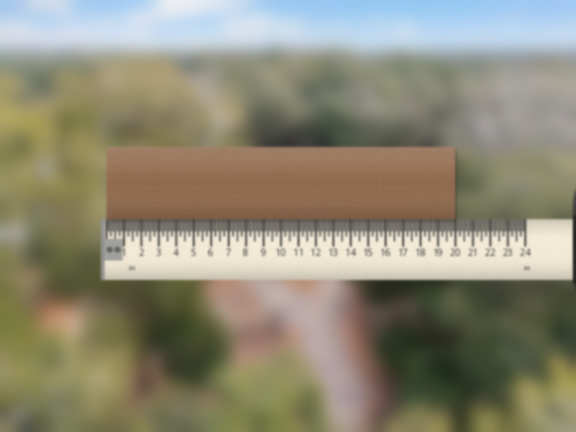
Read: 20,in
